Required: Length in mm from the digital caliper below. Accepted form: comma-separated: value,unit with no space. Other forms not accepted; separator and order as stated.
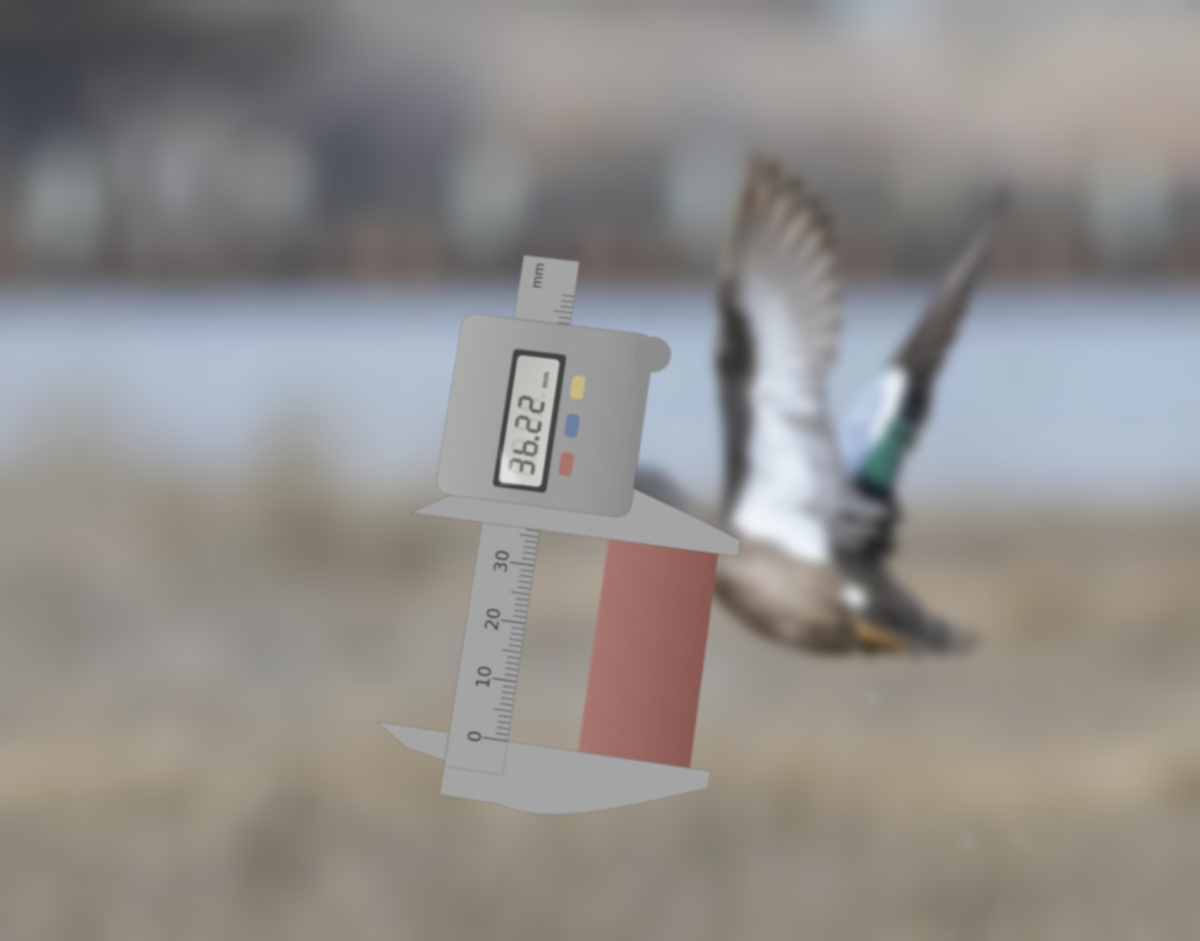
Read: 36.22,mm
